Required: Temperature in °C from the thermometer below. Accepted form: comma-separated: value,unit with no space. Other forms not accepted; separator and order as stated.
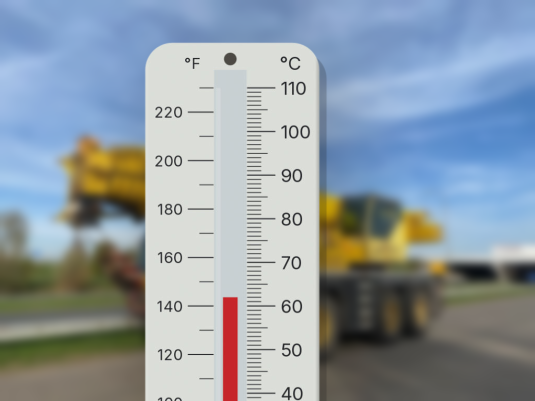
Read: 62,°C
